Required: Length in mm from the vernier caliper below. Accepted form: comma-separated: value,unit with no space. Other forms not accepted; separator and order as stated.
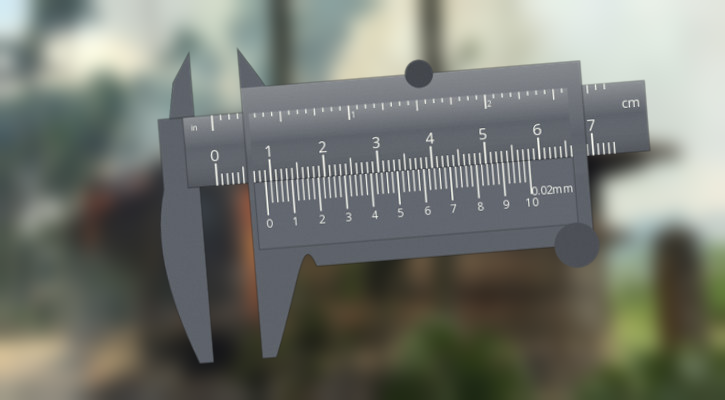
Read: 9.0,mm
